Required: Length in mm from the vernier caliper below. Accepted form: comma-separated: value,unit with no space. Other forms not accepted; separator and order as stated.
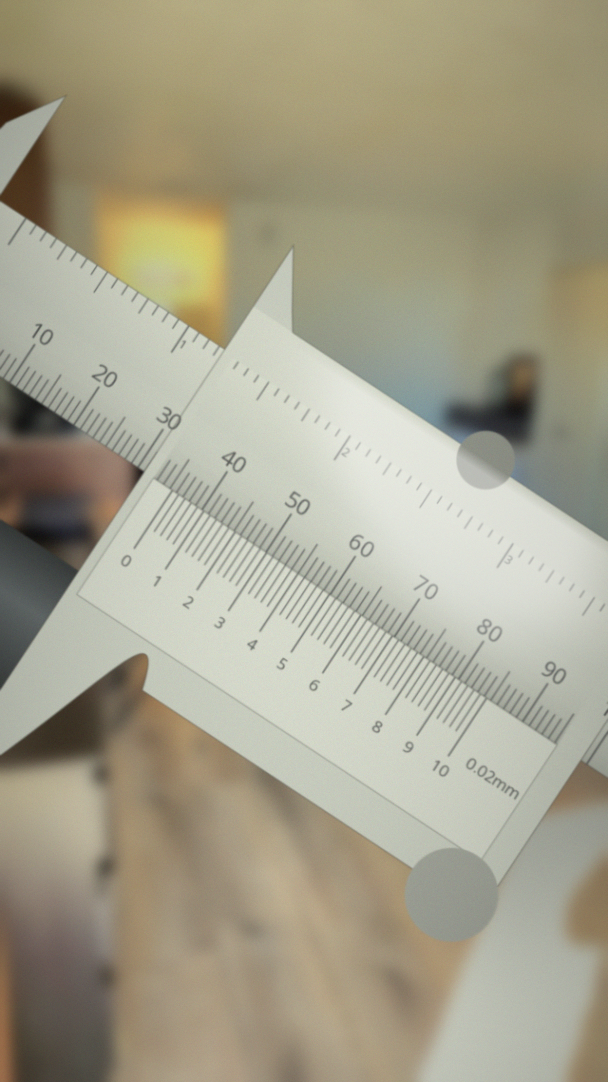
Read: 35.4,mm
